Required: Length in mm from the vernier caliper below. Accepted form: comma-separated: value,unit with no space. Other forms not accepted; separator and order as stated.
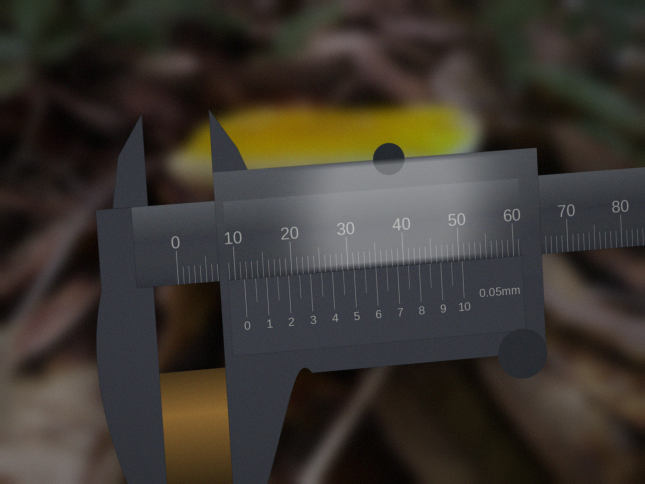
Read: 11.6,mm
